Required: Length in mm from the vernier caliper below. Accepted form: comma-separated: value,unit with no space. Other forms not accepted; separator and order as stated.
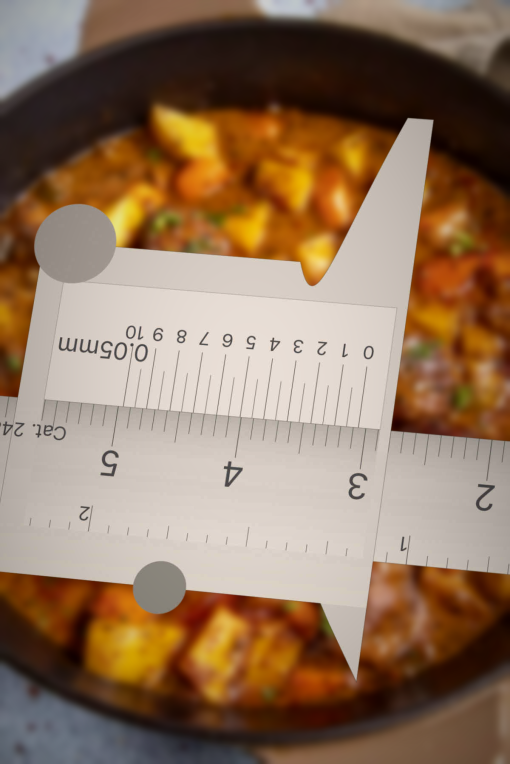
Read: 30.6,mm
